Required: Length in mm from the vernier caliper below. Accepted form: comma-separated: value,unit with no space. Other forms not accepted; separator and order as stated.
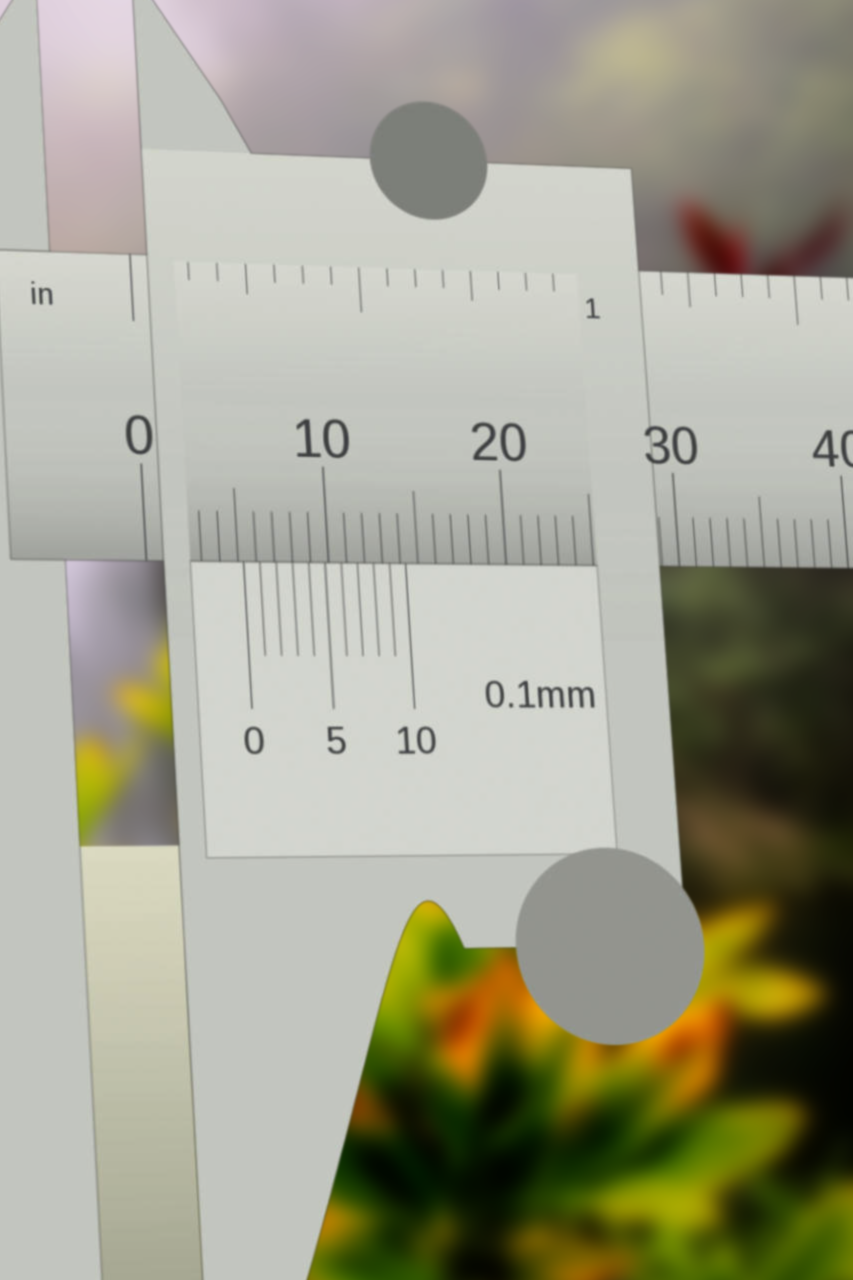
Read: 5.3,mm
